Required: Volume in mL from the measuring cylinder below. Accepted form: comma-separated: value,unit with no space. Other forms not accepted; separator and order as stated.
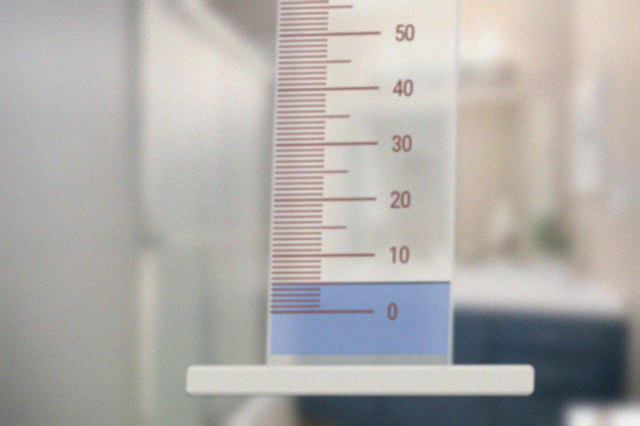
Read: 5,mL
